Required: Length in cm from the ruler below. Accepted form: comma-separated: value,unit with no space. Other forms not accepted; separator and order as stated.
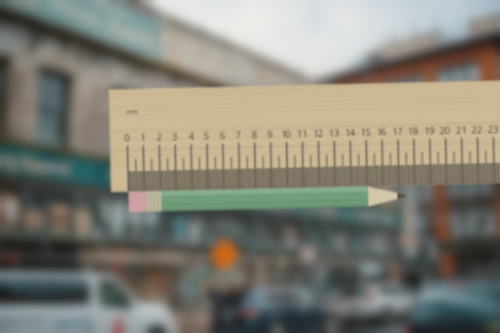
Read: 17.5,cm
